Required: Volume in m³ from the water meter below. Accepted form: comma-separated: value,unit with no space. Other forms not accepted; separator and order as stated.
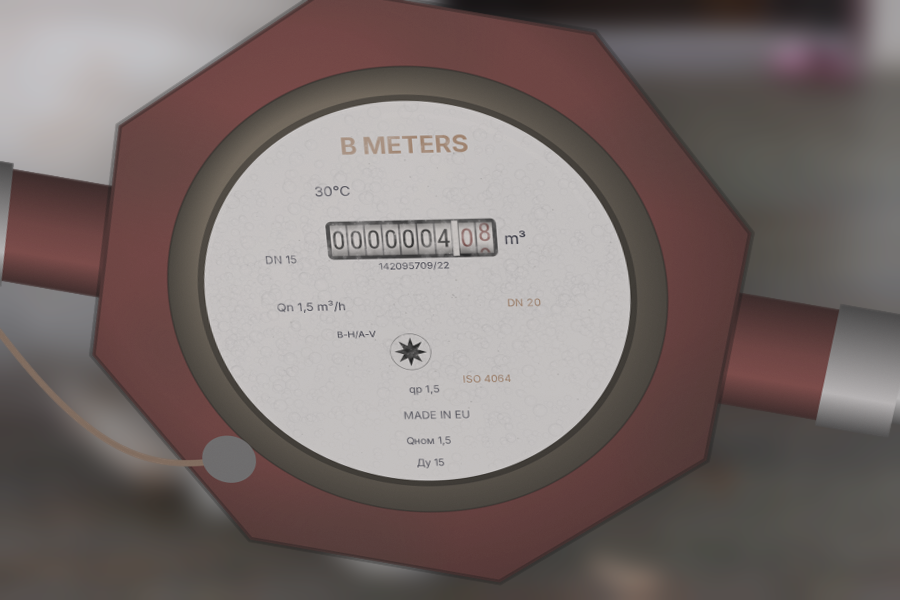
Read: 4.08,m³
